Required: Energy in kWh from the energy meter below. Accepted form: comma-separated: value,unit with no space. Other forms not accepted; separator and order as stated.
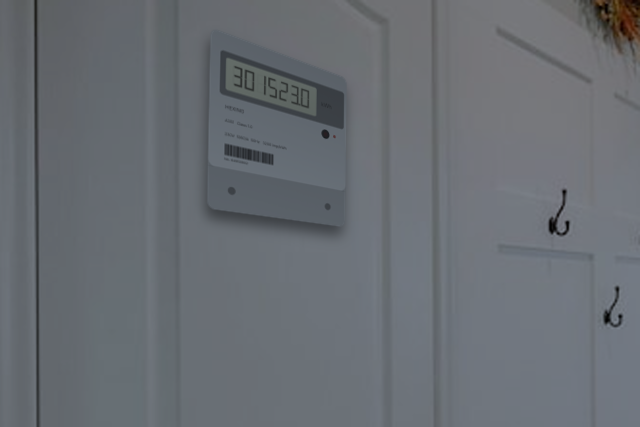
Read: 301523.0,kWh
